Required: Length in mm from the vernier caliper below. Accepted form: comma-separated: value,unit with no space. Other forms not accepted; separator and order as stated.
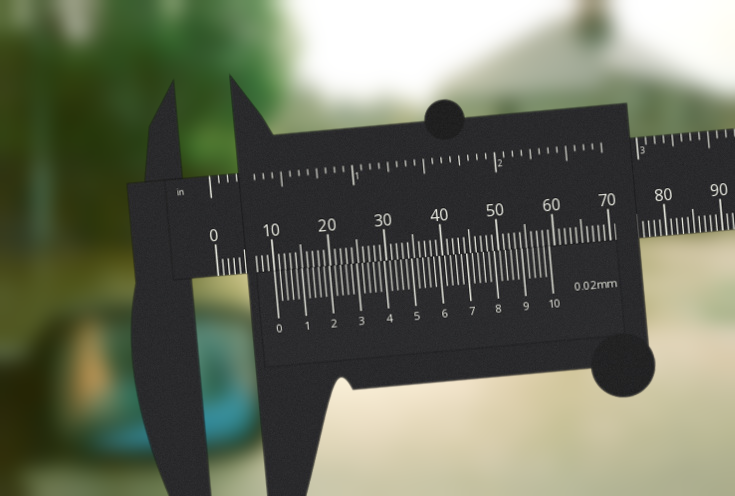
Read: 10.0,mm
